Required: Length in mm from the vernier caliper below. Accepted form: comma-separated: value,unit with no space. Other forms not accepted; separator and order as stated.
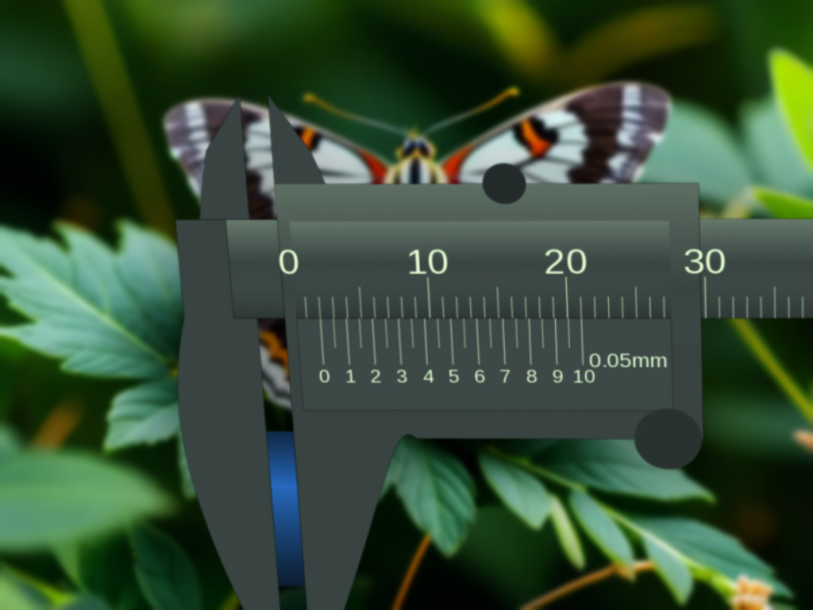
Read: 2.0,mm
